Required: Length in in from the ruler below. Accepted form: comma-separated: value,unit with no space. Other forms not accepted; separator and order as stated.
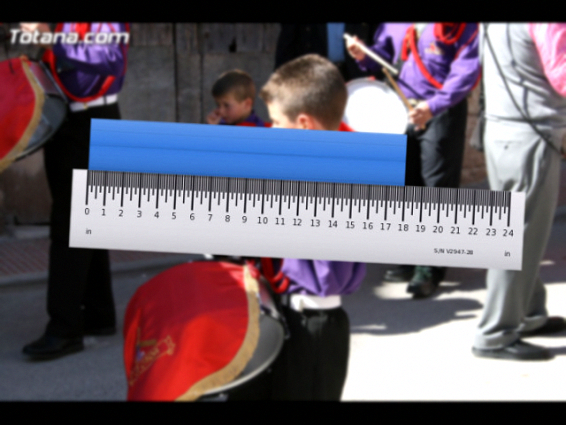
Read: 18,in
